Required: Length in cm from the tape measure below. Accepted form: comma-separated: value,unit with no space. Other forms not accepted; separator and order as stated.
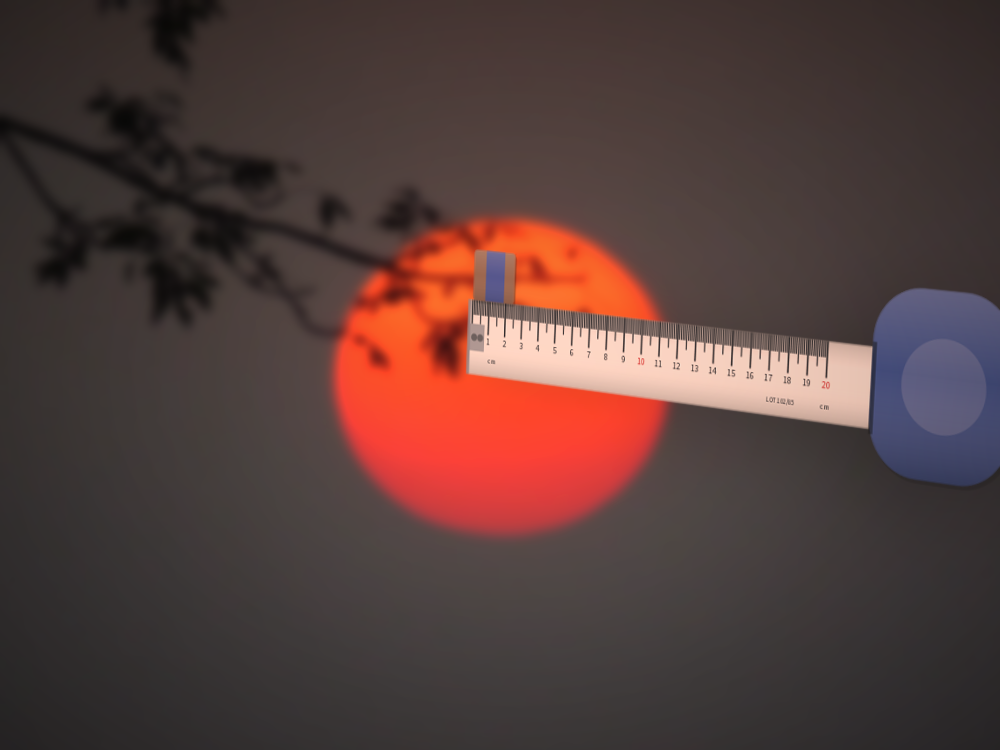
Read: 2.5,cm
